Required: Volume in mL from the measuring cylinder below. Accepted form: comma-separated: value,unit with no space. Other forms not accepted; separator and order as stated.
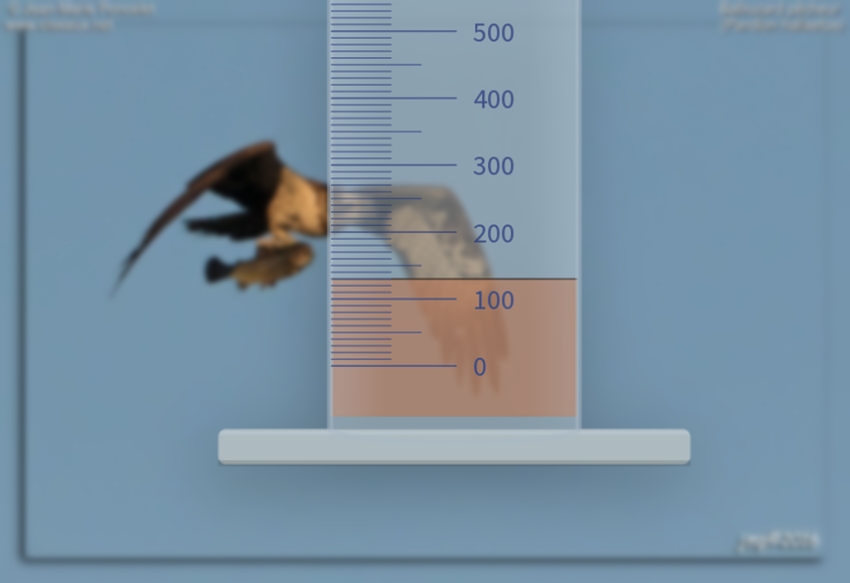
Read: 130,mL
